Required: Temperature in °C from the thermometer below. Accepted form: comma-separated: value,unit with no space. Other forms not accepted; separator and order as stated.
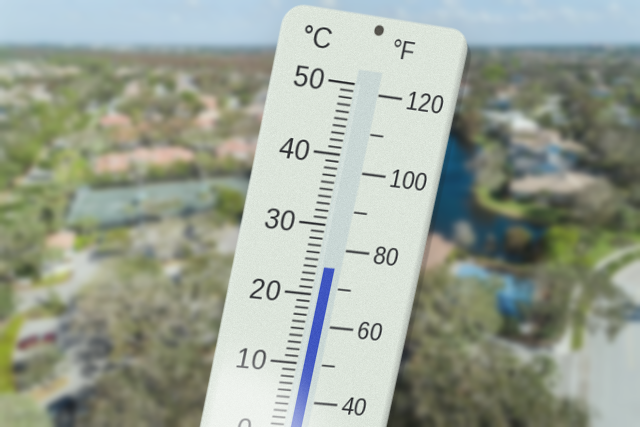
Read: 24,°C
